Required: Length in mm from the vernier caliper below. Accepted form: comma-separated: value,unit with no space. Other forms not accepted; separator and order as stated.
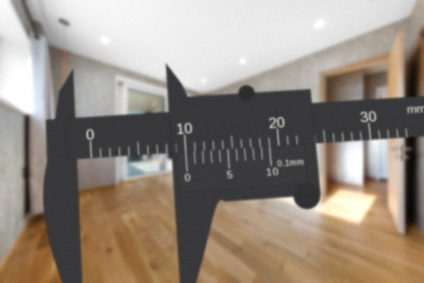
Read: 10.0,mm
